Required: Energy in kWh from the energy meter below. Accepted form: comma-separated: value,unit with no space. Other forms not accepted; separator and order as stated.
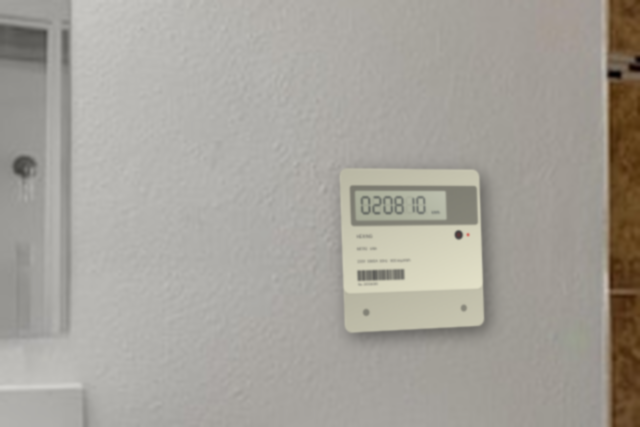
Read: 20810,kWh
